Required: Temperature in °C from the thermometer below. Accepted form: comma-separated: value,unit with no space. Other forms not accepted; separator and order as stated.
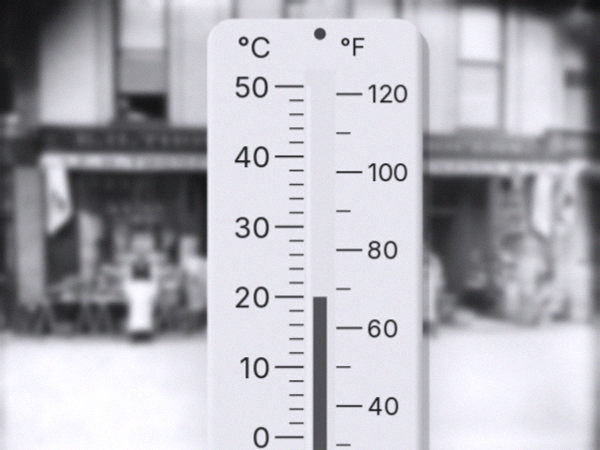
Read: 20,°C
